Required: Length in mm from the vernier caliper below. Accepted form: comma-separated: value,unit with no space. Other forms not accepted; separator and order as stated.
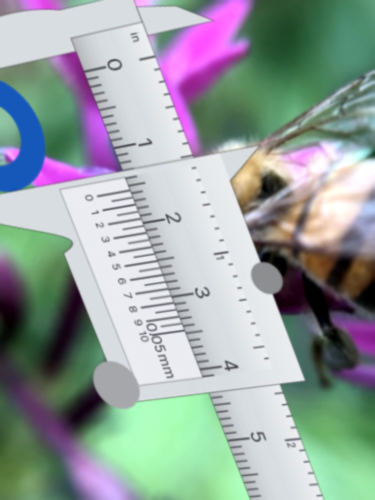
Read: 15.6,mm
